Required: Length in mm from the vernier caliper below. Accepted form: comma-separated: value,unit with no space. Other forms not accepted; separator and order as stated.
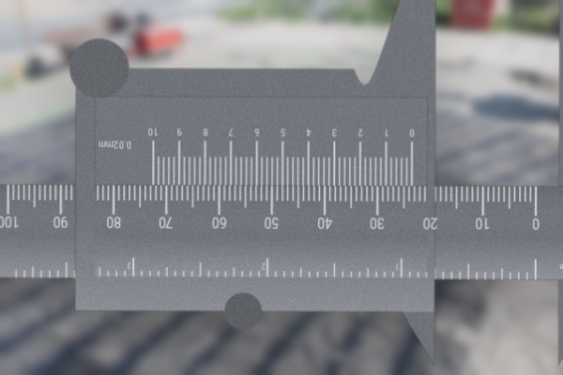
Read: 23.5,mm
